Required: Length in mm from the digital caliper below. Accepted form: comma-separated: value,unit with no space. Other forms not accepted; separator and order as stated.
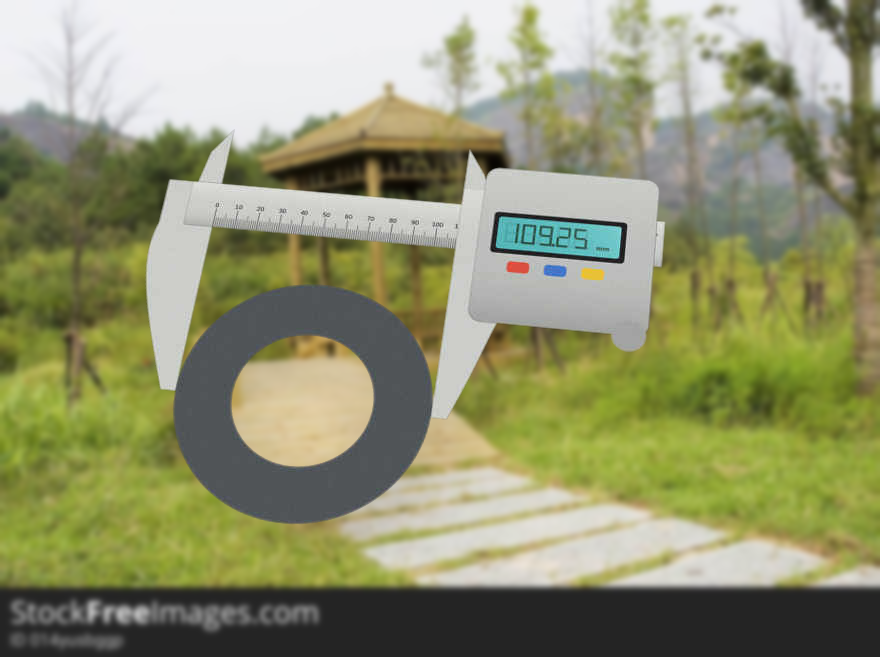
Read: 109.25,mm
